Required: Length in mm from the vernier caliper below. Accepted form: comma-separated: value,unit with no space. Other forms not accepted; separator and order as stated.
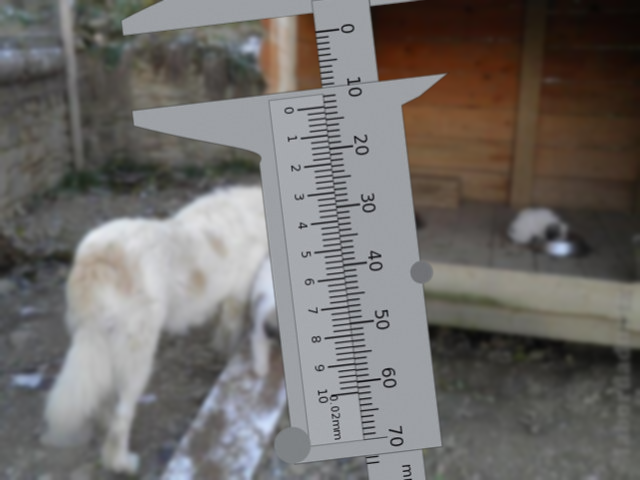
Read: 12.8,mm
